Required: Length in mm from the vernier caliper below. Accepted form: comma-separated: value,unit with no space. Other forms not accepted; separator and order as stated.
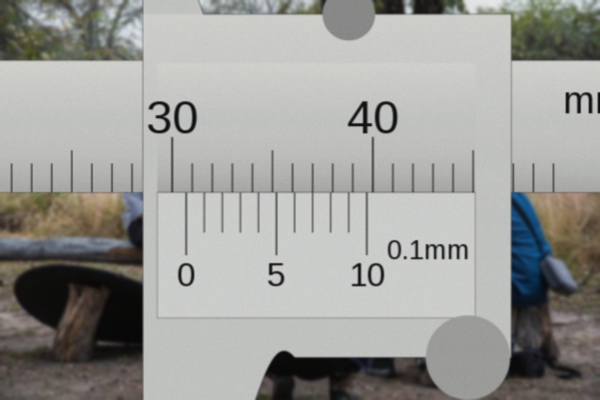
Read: 30.7,mm
